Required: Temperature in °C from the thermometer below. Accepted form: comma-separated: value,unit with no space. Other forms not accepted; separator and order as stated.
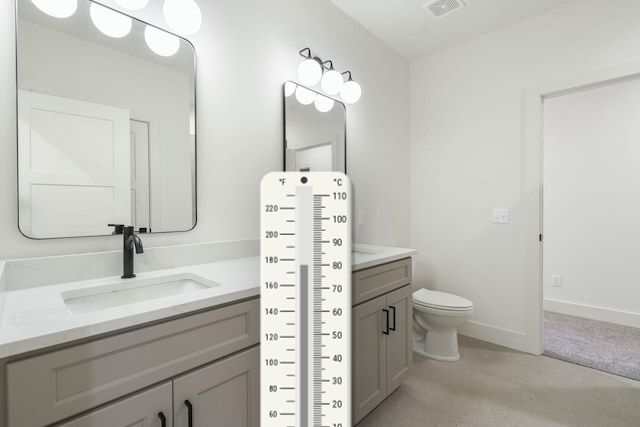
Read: 80,°C
